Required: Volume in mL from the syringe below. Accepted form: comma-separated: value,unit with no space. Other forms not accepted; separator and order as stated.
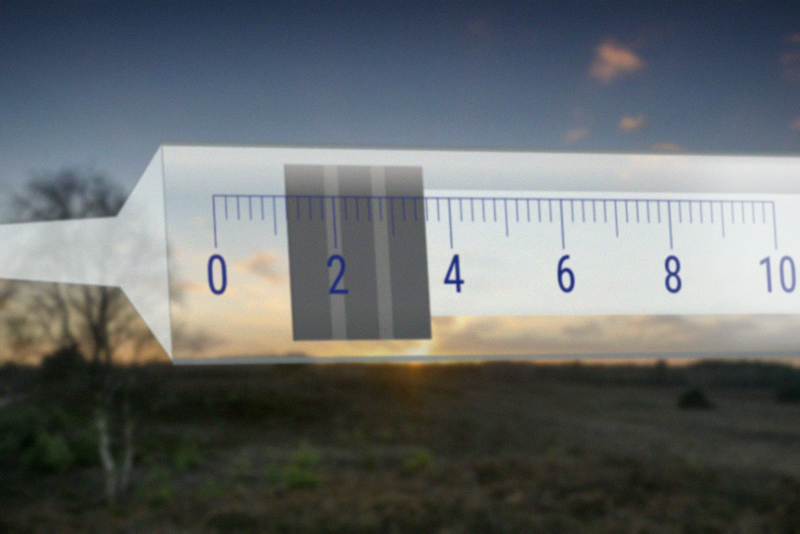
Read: 1.2,mL
